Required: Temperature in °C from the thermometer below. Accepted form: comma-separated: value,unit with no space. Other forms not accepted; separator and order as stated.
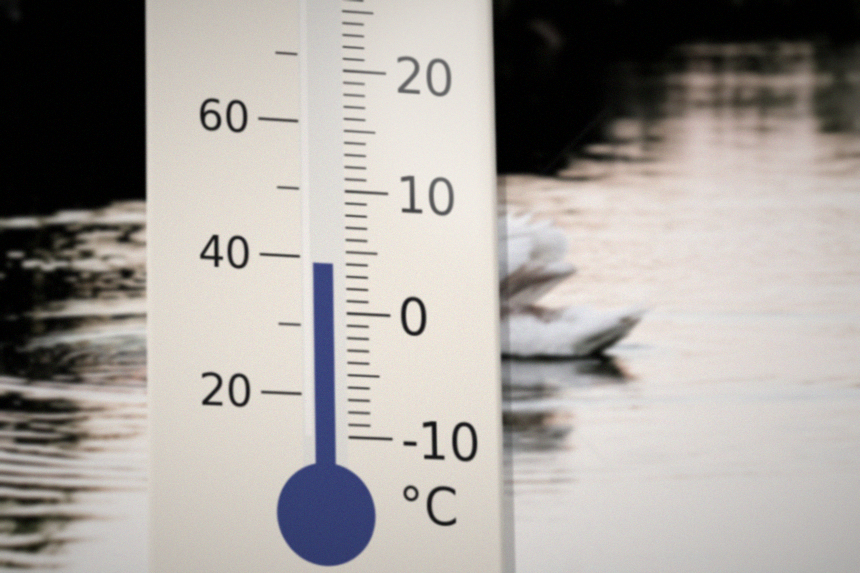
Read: 4,°C
